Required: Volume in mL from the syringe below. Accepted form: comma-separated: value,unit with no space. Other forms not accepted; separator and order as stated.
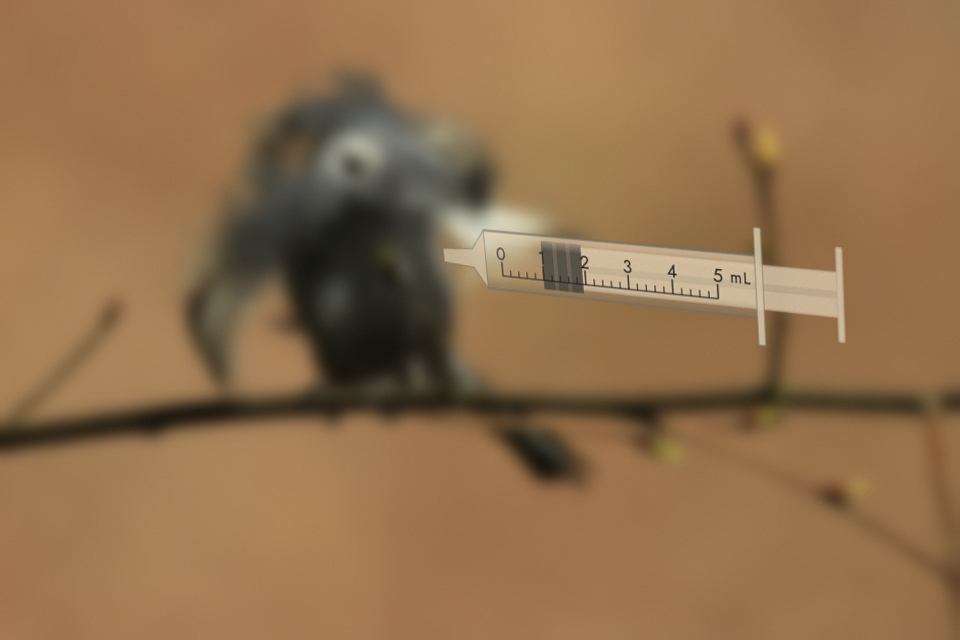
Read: 1,mL
